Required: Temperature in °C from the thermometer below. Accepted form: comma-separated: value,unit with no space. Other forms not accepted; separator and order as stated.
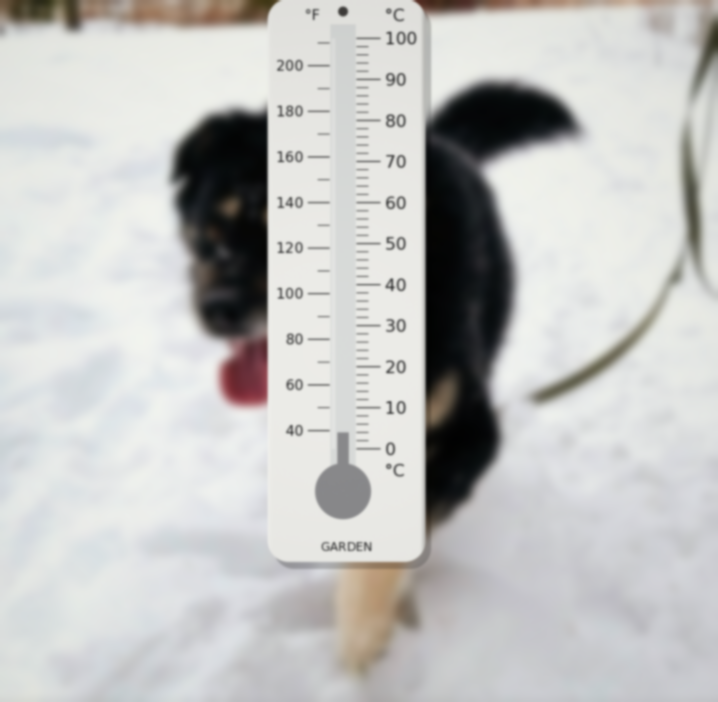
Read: 4,°C
